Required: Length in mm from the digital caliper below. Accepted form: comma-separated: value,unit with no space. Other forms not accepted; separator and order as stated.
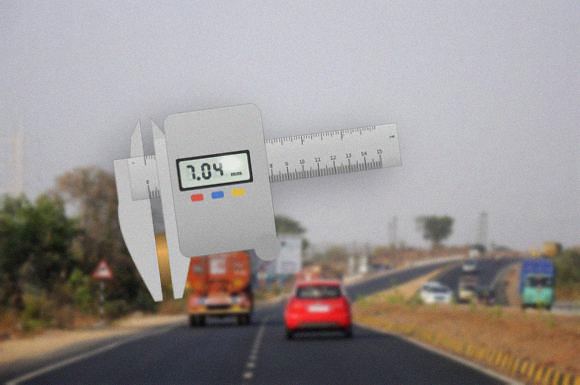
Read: 7.04,mm
